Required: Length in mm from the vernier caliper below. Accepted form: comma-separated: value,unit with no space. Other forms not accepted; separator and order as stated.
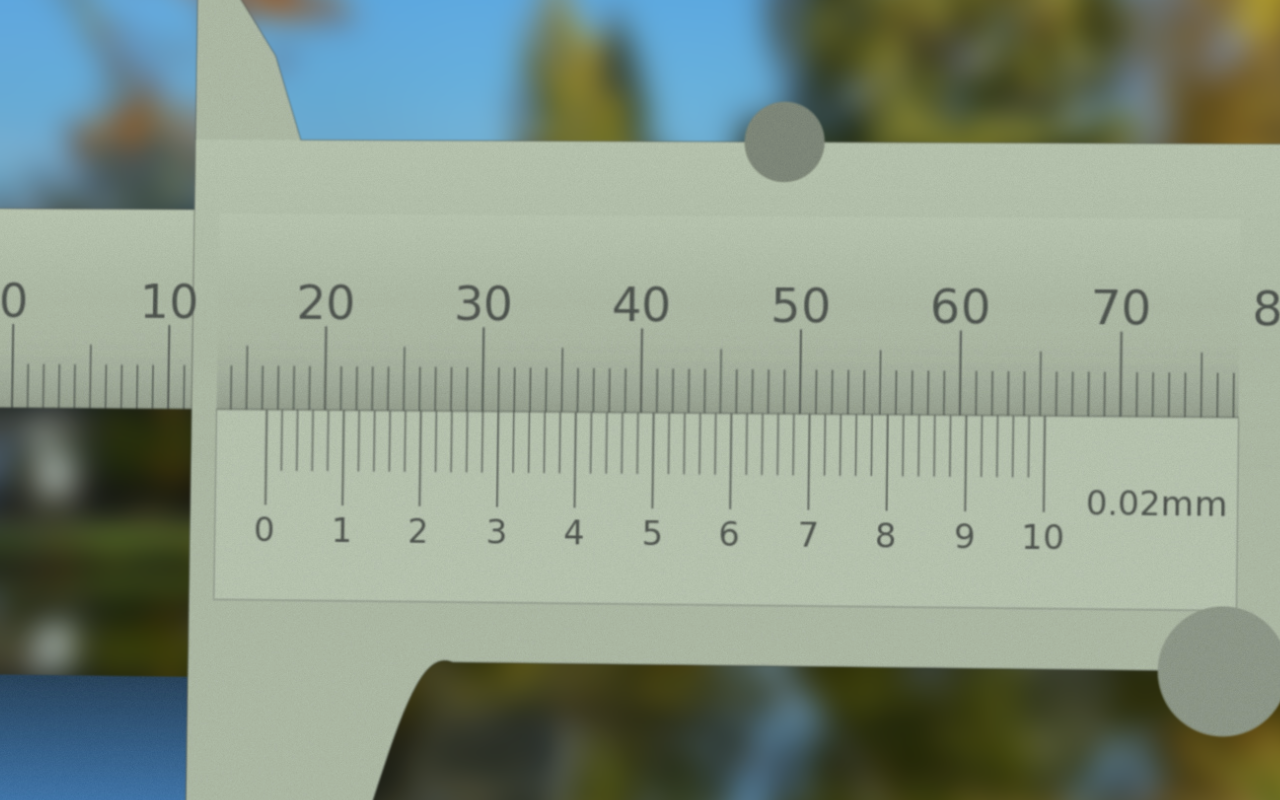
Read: 16.3,mm
